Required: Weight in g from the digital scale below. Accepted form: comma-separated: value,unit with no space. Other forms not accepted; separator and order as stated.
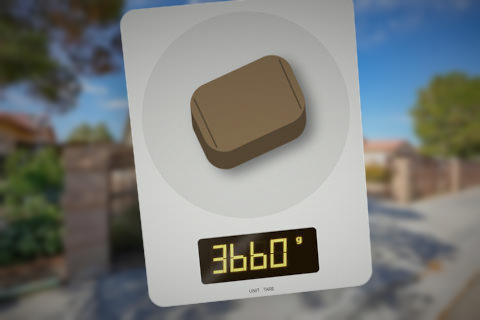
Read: 3660,g
